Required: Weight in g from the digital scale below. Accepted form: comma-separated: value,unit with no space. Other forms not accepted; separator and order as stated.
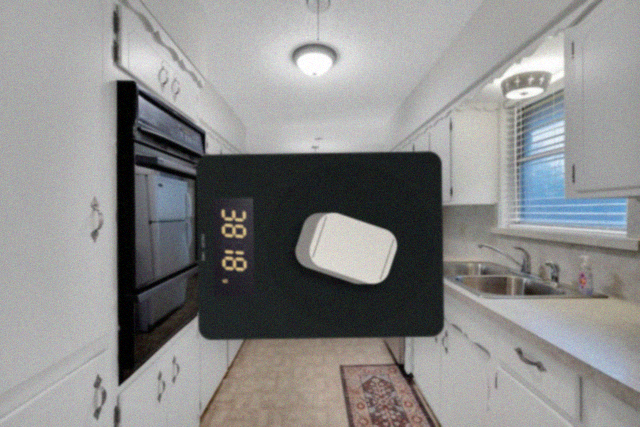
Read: 3818,g
